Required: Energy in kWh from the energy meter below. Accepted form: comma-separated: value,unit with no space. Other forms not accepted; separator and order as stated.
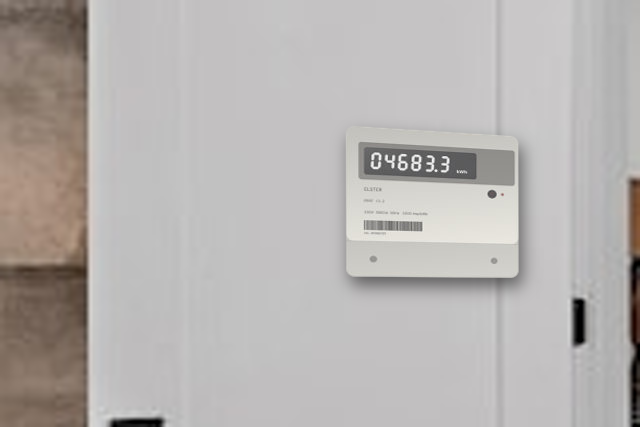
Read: 4683.3,kWh
